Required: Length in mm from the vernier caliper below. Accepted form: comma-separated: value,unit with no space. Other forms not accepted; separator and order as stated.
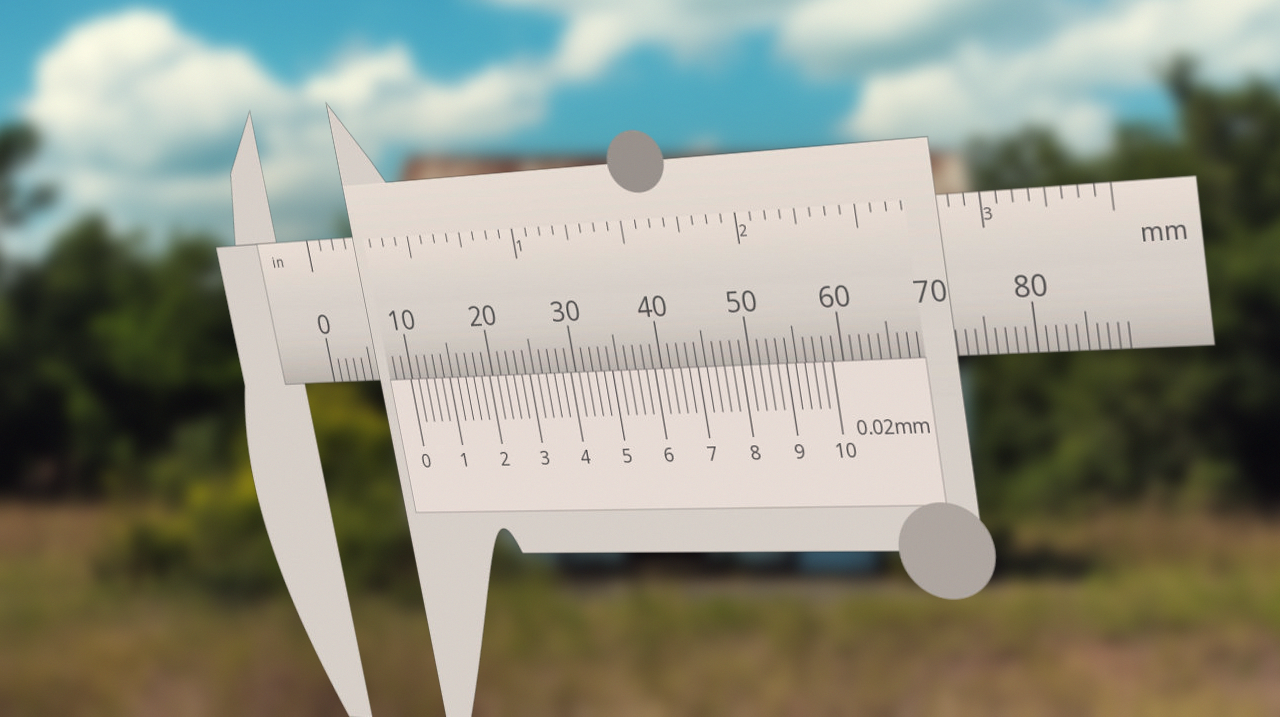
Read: 9.8,mm
